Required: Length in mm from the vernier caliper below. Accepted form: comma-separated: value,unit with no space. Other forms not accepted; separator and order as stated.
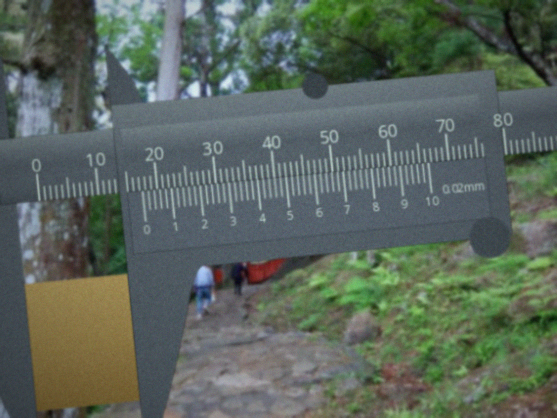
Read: 17.5,mm
